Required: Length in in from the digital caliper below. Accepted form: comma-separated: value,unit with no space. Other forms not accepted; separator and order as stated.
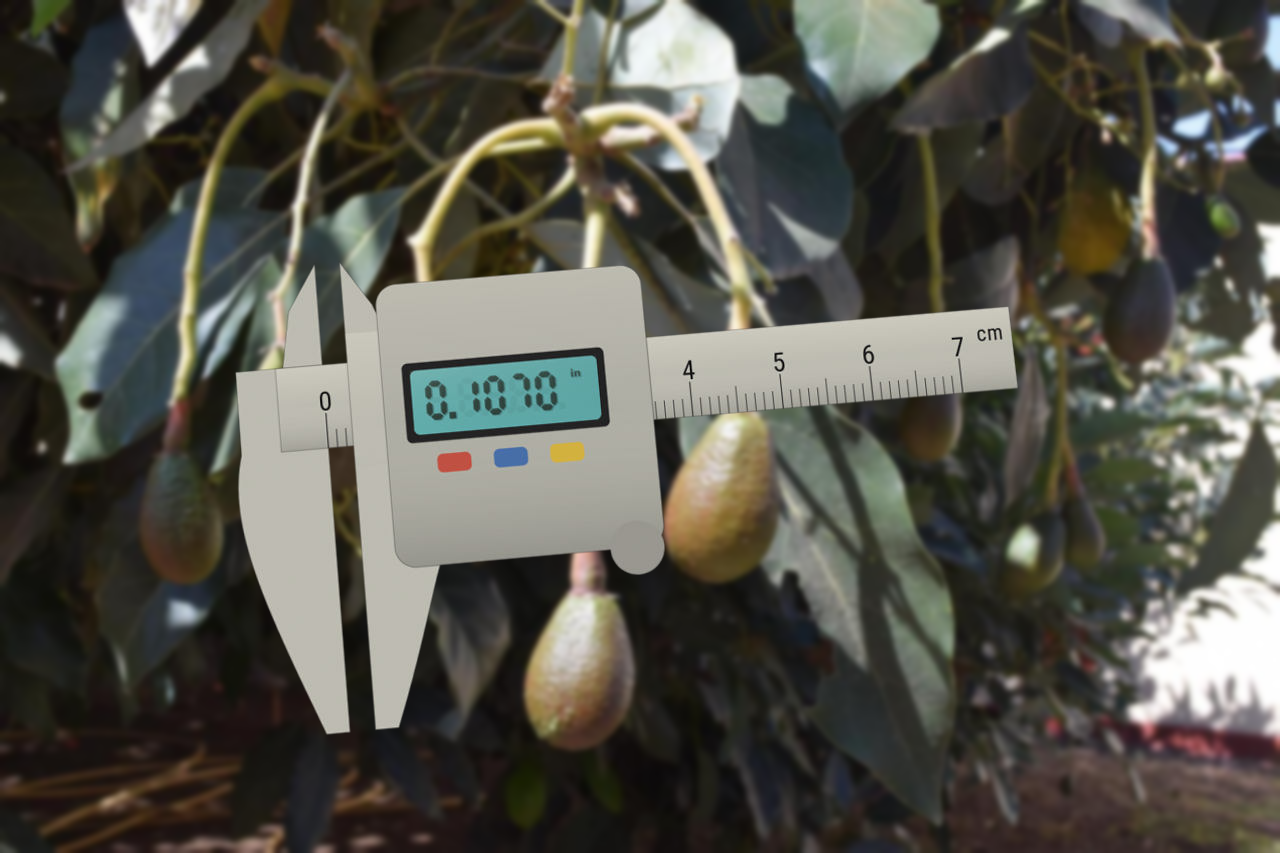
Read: 0.1070,in
